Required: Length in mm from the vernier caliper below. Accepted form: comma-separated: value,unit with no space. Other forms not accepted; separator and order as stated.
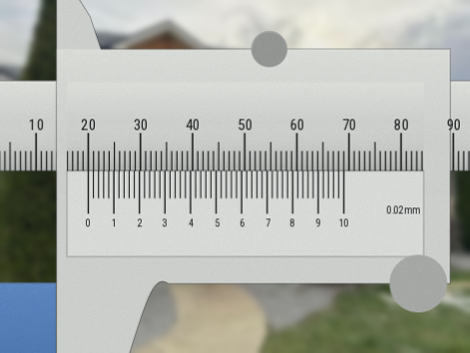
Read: 20.0,mm
